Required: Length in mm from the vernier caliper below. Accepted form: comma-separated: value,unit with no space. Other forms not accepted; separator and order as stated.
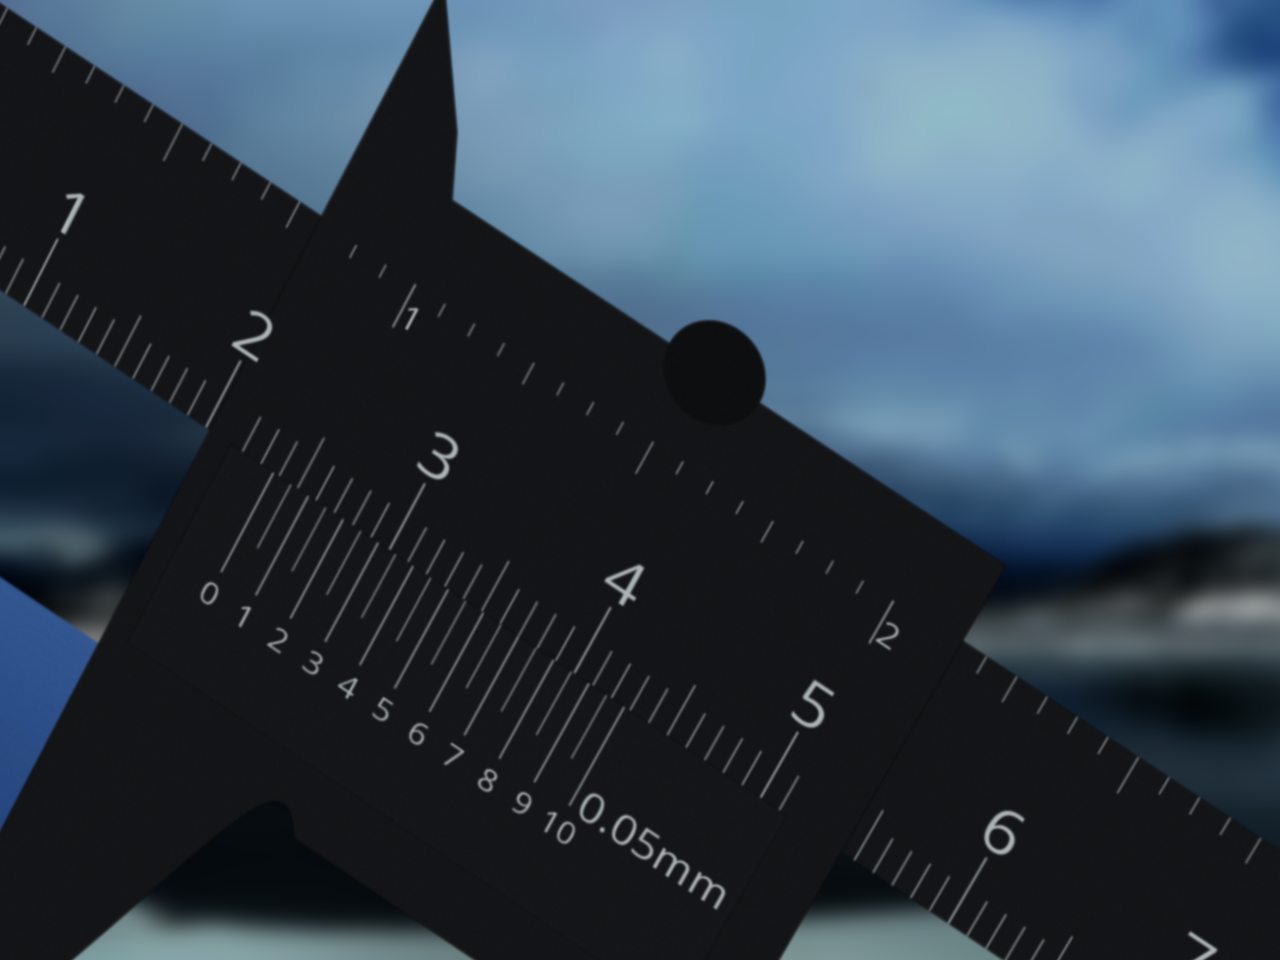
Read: 23.7,mm
